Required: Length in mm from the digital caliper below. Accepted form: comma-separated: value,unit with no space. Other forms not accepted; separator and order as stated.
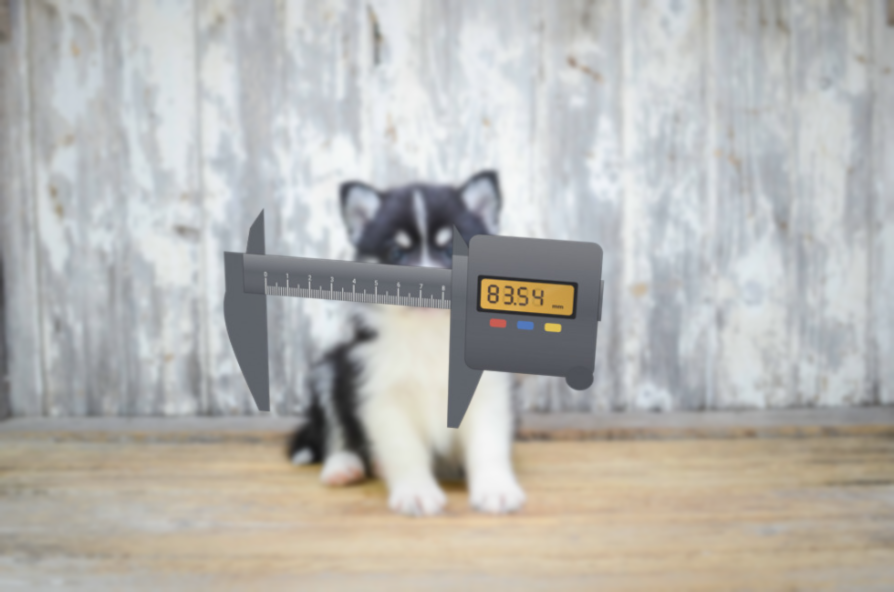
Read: 83.54,mm
